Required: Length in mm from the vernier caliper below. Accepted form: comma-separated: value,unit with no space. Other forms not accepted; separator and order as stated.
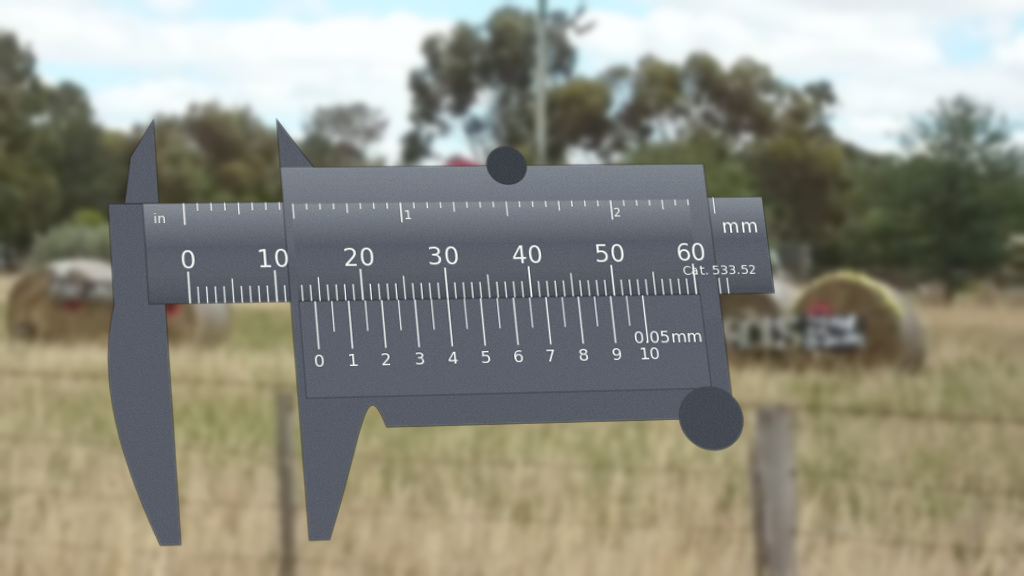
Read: 14.4,mm
